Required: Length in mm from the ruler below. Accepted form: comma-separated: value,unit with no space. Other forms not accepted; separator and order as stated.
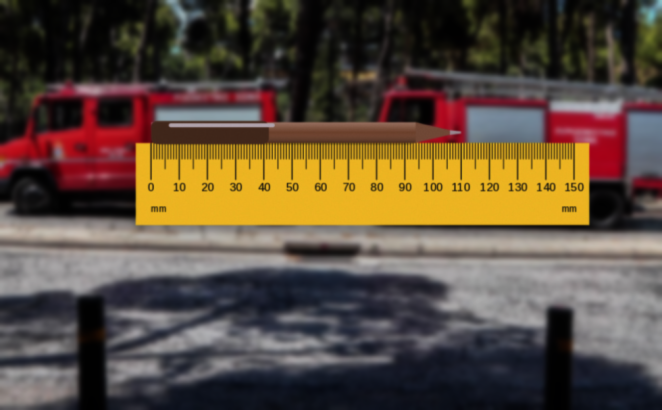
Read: 110,mm
